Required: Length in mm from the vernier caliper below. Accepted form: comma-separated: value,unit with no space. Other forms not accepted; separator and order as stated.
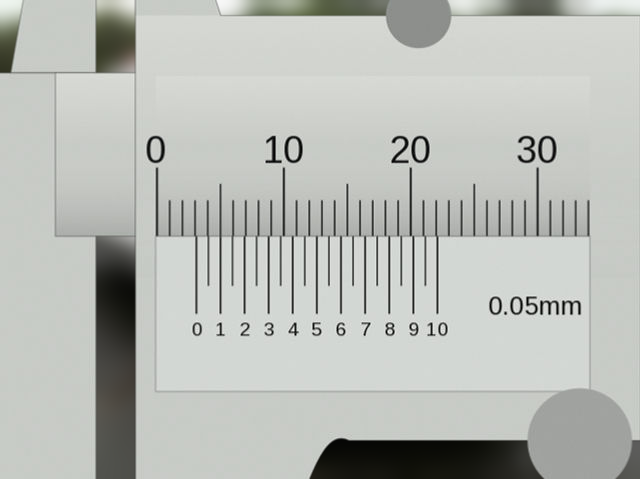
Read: 3.1,mm
